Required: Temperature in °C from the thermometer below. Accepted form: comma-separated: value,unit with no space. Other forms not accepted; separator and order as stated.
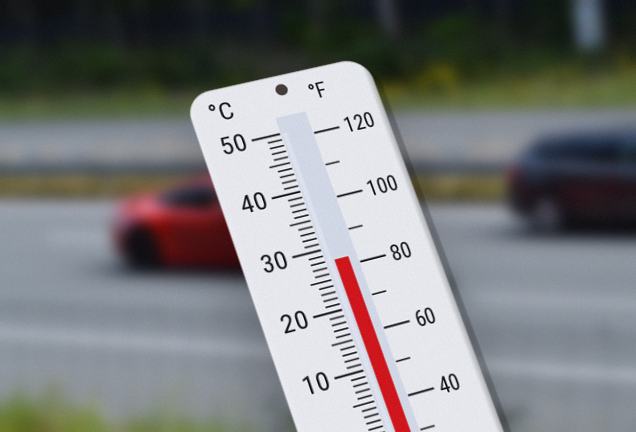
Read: 28,°C
